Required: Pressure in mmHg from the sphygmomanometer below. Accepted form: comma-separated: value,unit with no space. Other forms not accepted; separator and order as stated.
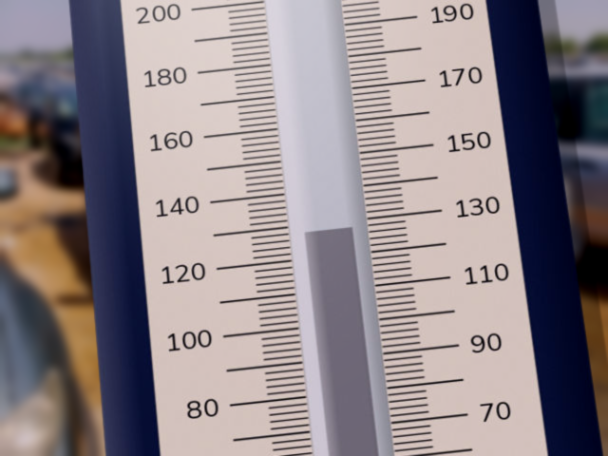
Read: 128,mmHg
